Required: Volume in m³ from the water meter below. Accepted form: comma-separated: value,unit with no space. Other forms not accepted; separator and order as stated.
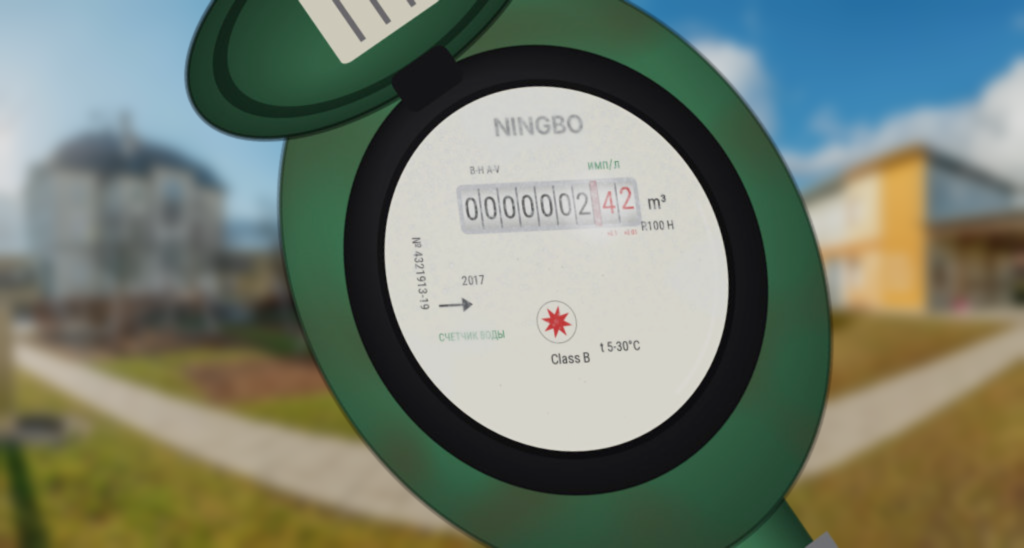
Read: 2.42,m³
